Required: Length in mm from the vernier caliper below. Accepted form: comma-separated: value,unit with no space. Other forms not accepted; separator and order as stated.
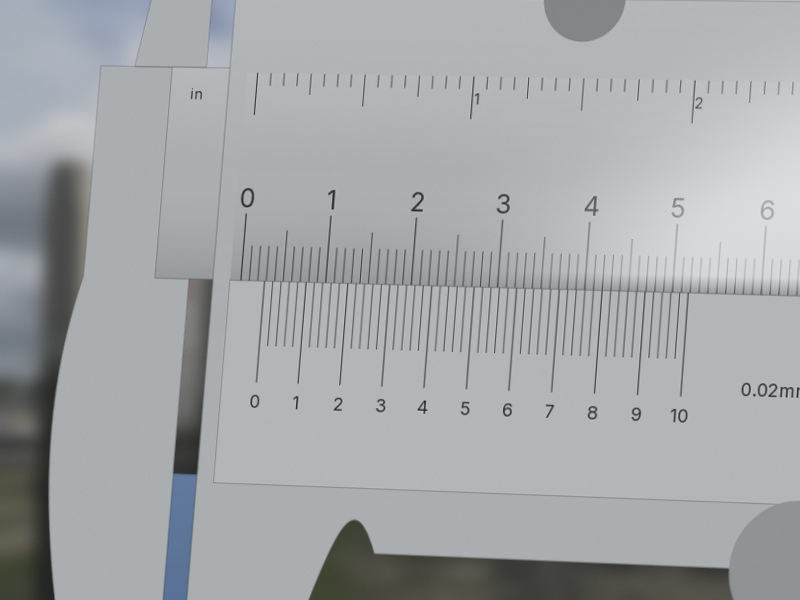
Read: 2.8,mm
